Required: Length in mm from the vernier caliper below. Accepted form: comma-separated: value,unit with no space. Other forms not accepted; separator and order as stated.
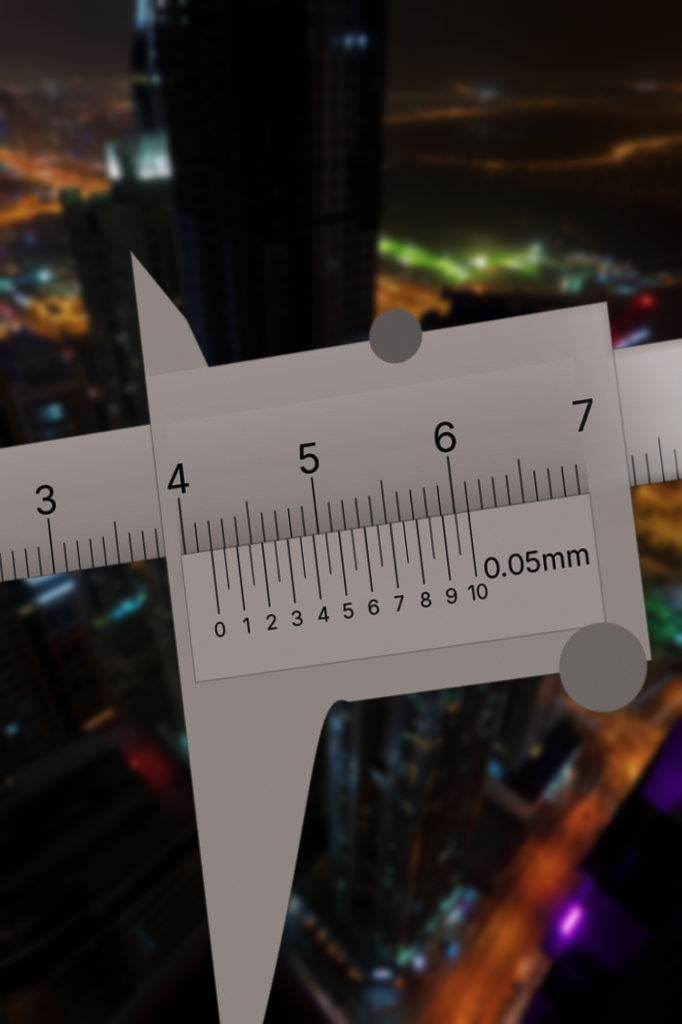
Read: 42.0,mm
